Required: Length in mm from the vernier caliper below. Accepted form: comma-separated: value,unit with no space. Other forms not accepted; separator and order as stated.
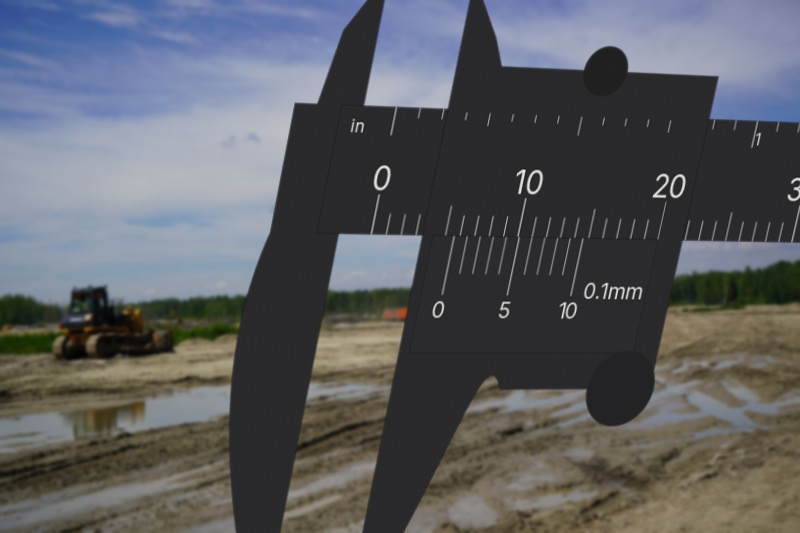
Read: 5.6,mm
